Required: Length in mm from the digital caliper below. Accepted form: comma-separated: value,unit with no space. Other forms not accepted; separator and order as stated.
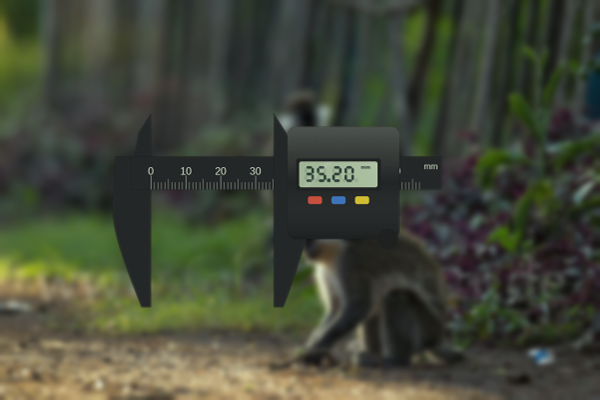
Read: 35.20,mm
